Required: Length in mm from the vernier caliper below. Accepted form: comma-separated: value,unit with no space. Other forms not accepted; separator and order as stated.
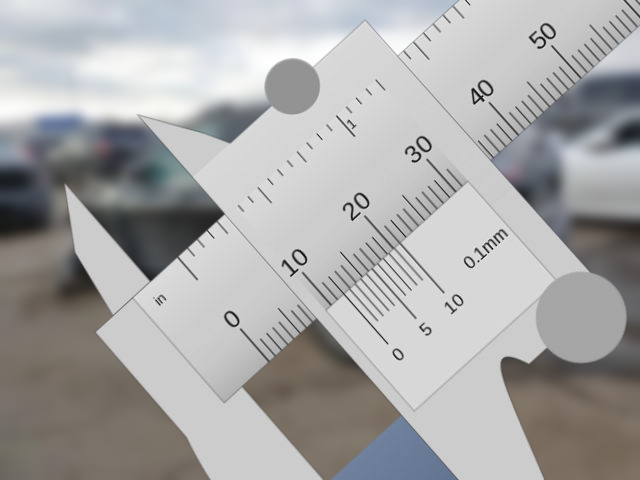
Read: 12.0,mm
